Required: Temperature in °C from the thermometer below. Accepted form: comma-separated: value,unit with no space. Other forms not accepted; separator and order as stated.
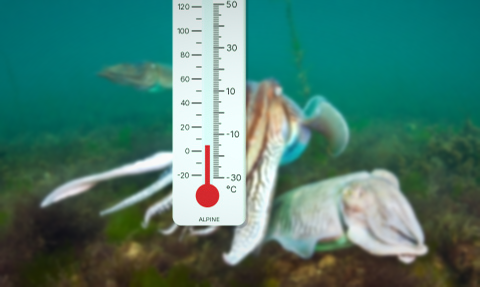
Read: -15,°C
